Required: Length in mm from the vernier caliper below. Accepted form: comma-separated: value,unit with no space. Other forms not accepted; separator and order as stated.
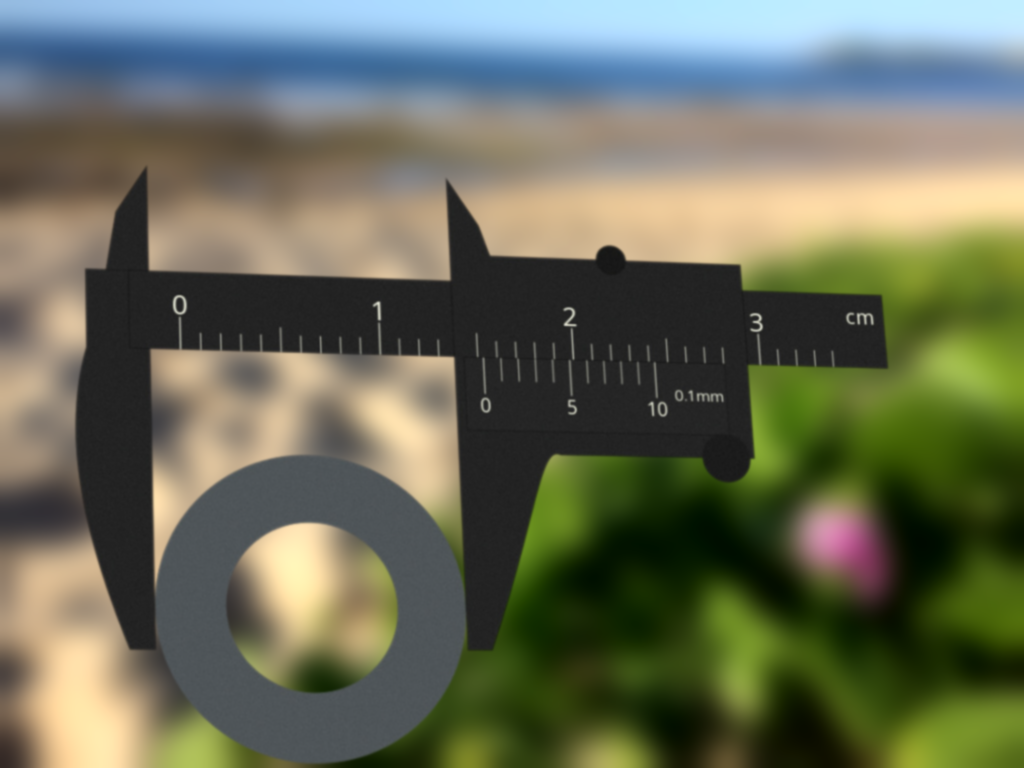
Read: 15.3,mm
